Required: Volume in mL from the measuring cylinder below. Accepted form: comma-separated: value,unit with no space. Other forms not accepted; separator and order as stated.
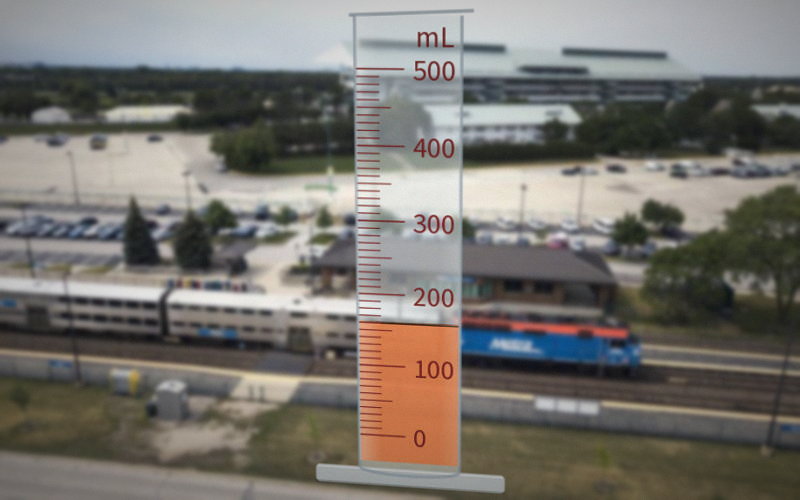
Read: 160,mL
